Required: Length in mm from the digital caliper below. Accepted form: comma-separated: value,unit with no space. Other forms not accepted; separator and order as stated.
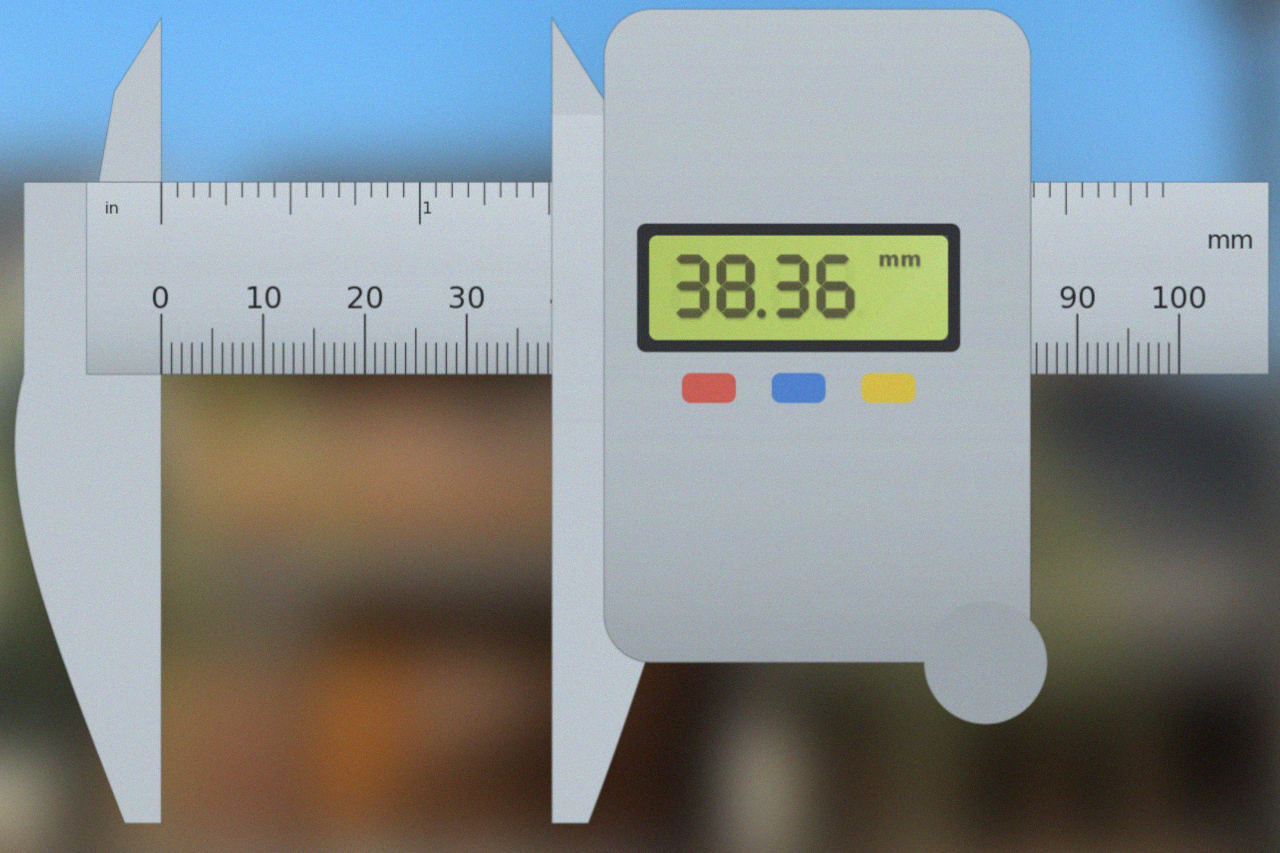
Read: 38.36,mm
